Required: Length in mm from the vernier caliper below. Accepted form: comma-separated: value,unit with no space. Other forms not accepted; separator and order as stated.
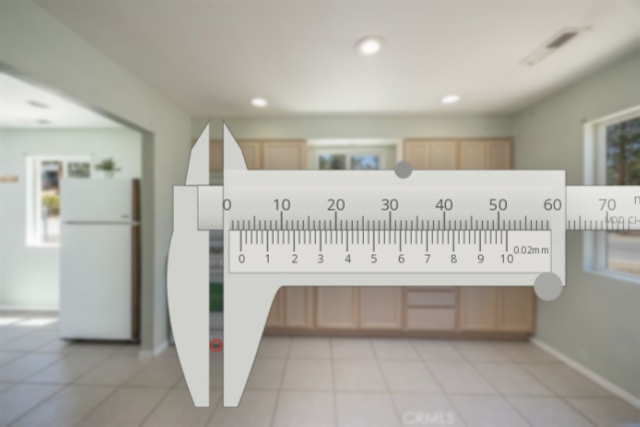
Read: 2.5,mm
